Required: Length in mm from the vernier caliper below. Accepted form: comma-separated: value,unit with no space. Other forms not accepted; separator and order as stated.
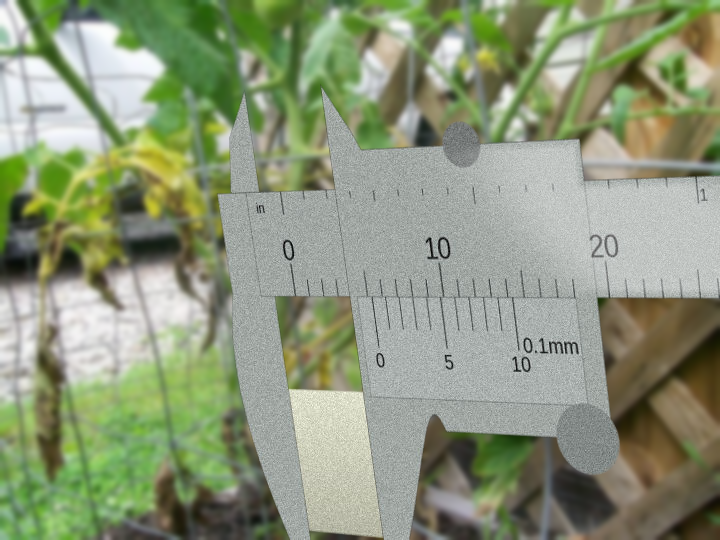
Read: 5.3,mm
